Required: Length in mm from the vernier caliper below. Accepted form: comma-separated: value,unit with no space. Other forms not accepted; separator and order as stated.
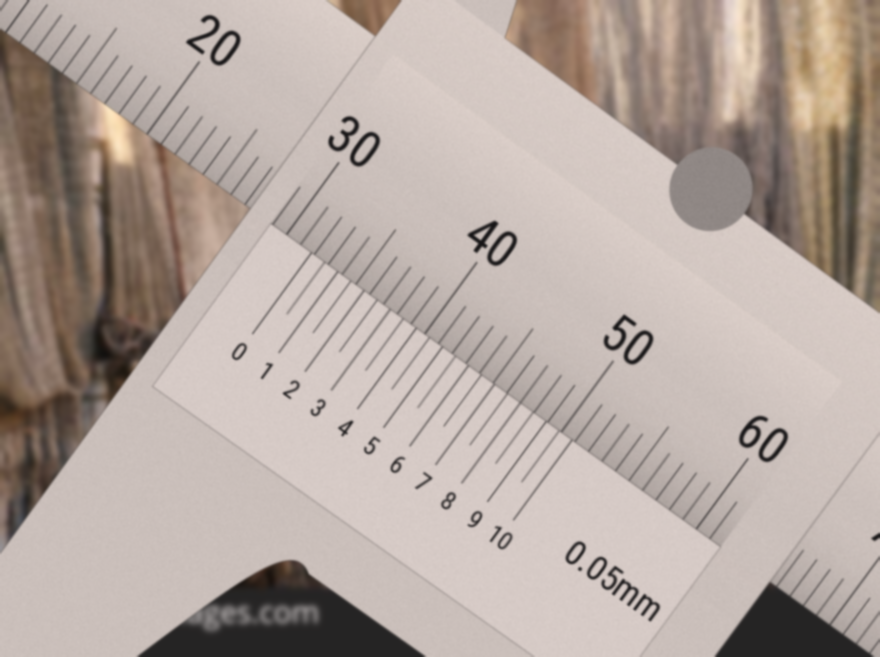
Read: 31.8,mm
